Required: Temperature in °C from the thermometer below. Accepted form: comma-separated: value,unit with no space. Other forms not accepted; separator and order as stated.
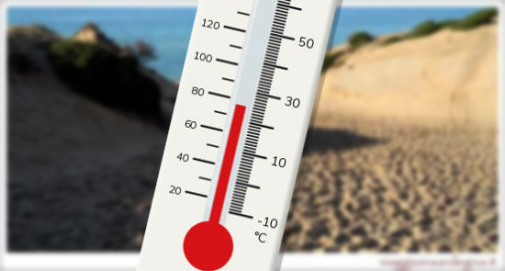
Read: 25,°C
